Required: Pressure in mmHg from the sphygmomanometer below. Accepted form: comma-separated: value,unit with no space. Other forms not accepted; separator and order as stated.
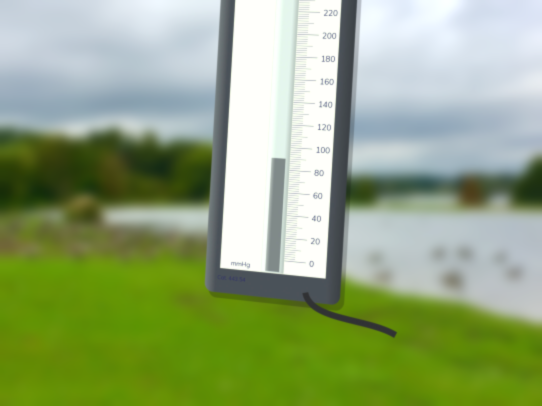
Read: 90,mmHg
